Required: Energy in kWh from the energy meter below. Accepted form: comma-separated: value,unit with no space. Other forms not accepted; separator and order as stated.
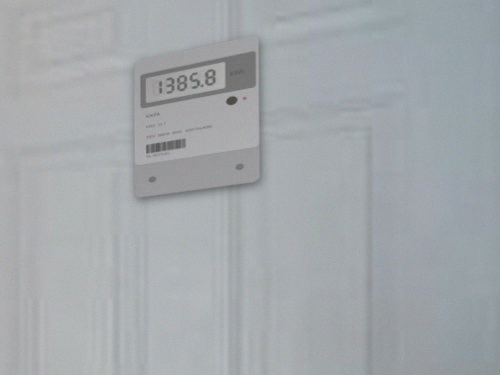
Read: 1385.8,kWh
